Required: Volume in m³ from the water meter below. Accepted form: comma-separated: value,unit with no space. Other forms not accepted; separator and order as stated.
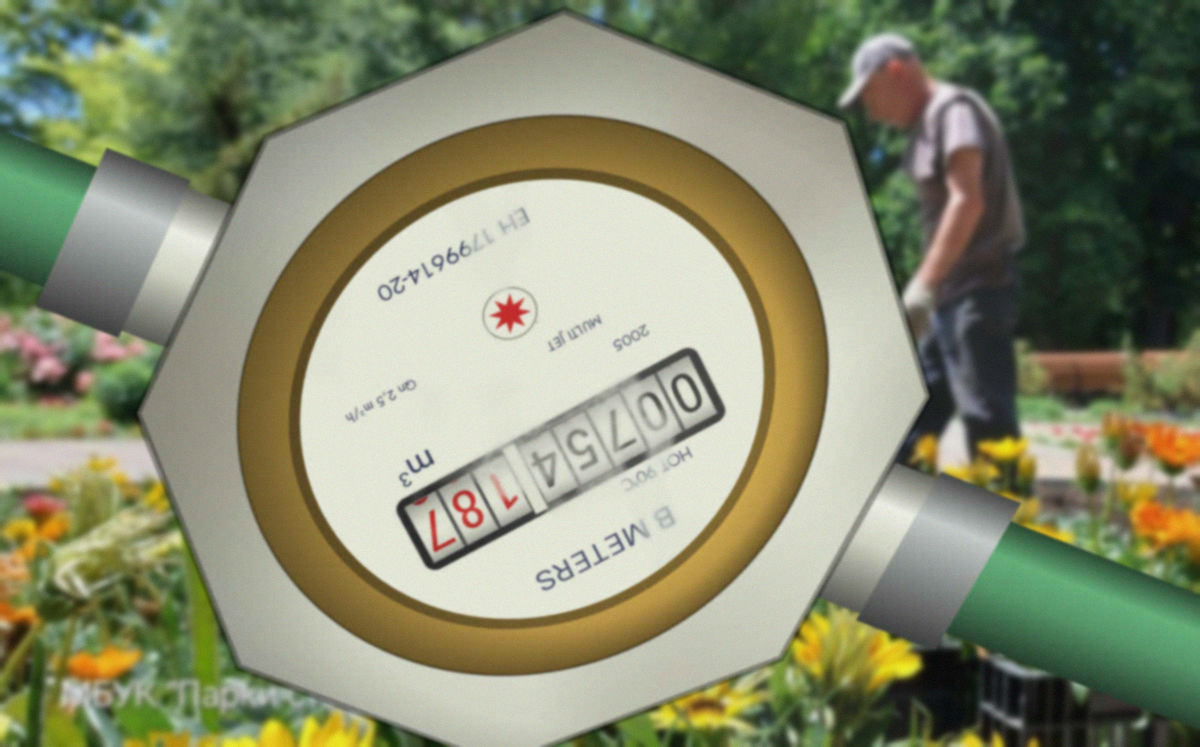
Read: 754.187,m³
